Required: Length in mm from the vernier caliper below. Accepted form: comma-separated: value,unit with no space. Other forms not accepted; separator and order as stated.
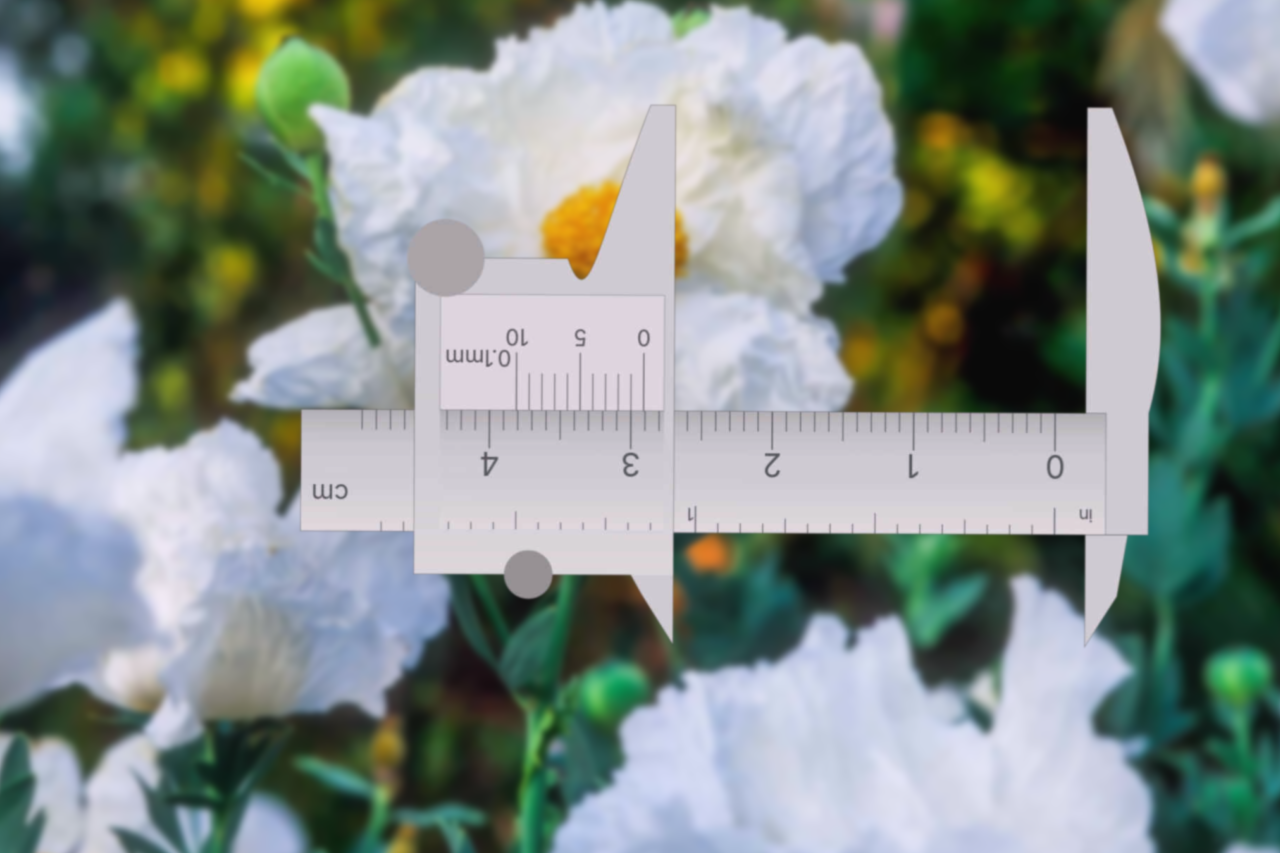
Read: 29.1,mm
